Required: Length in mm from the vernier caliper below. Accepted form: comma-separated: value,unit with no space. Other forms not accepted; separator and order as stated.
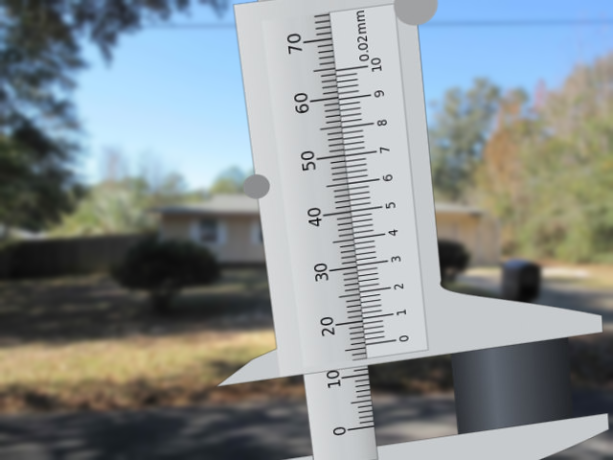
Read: 15.6,mm
